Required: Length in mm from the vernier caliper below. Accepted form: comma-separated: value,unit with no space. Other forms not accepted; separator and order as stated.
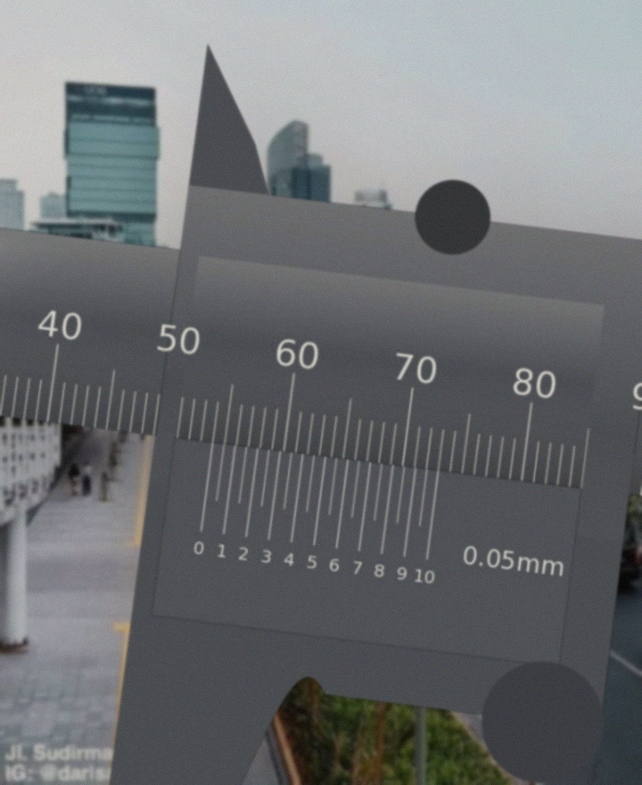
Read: 54.0,mm
